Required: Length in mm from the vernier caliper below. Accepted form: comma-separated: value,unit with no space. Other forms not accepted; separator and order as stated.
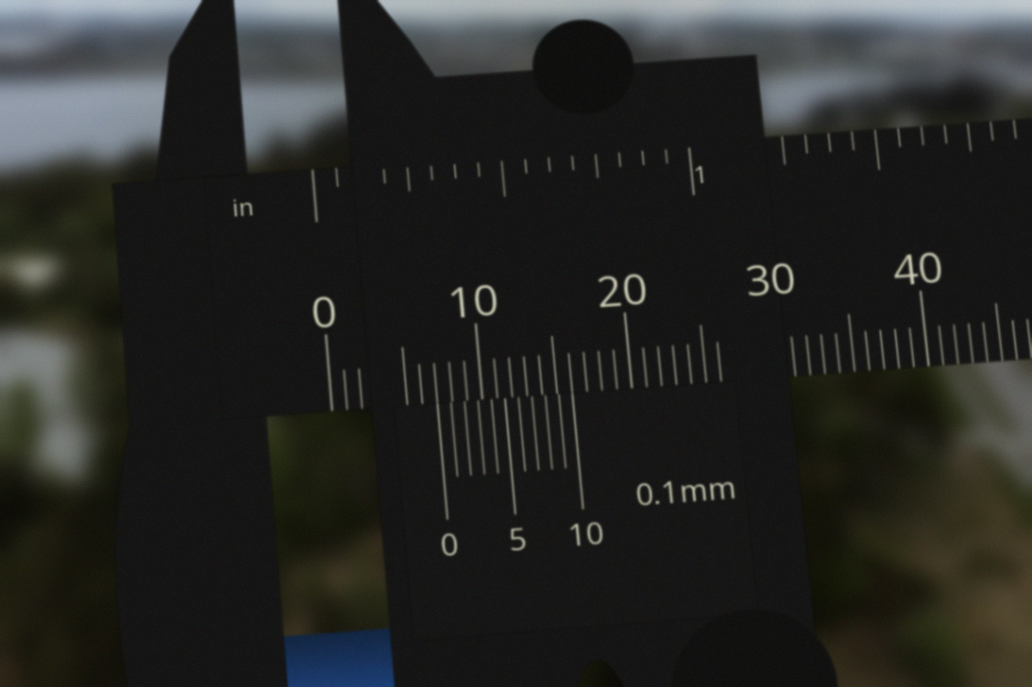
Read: 7.0,mm
